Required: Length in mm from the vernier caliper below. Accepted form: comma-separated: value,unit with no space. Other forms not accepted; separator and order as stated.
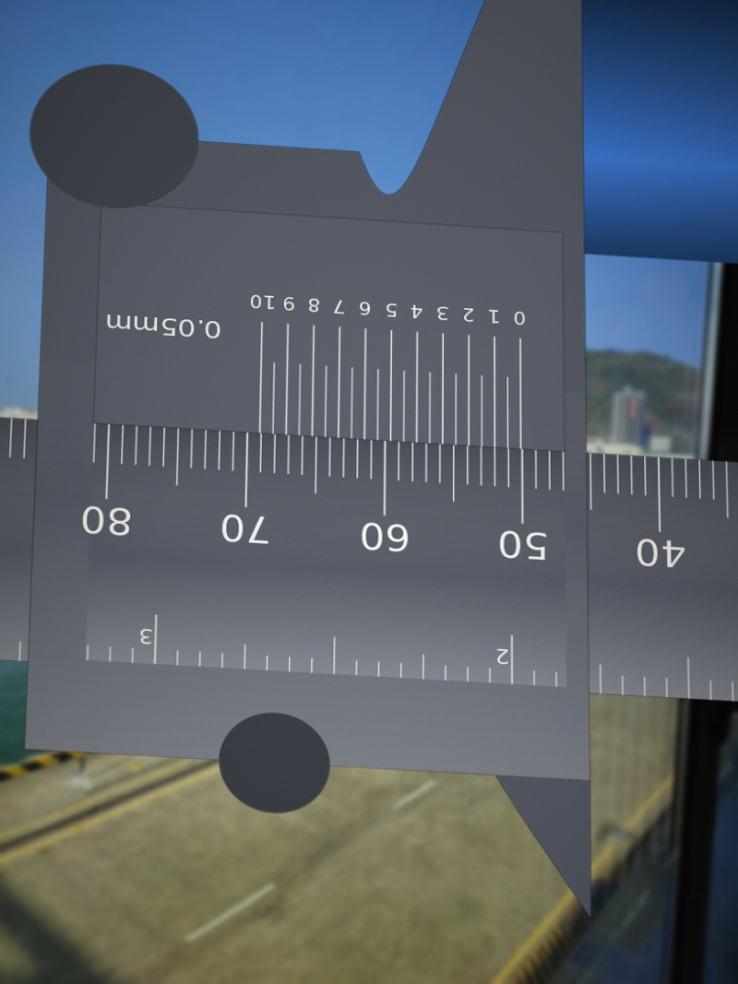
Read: 50.1,mm
